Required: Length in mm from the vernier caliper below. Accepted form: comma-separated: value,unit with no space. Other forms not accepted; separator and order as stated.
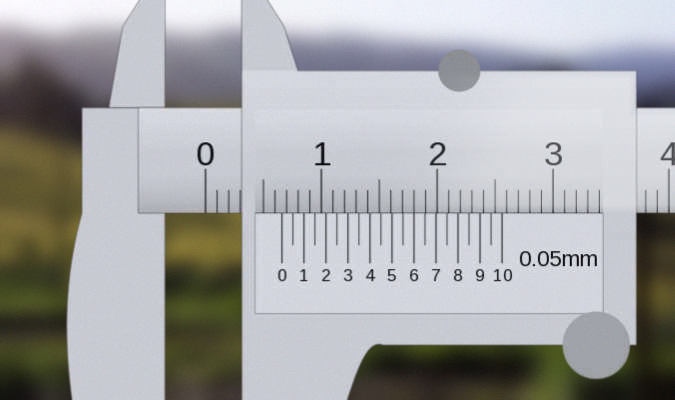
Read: 6.6,mm
